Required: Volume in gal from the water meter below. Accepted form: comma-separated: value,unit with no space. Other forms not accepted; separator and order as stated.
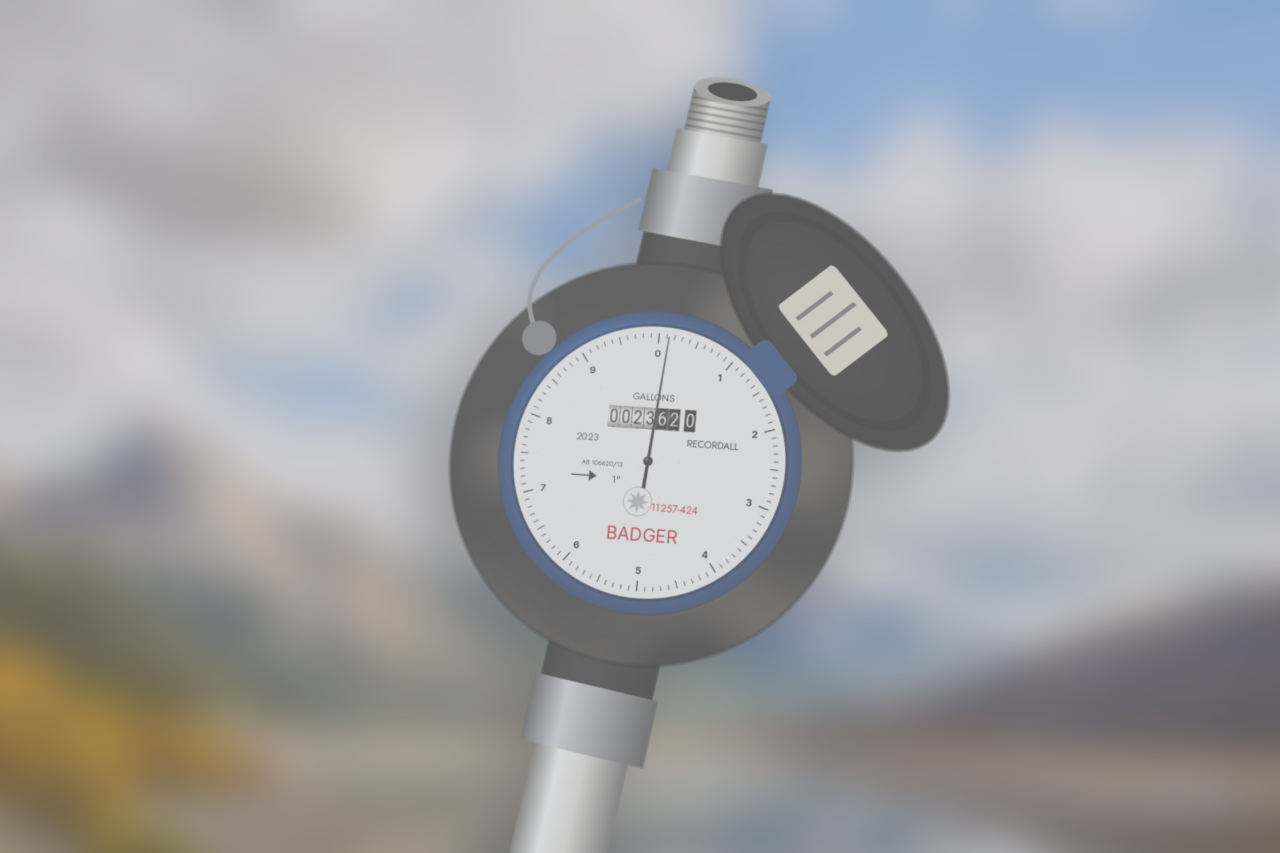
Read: 23620.1,gal
